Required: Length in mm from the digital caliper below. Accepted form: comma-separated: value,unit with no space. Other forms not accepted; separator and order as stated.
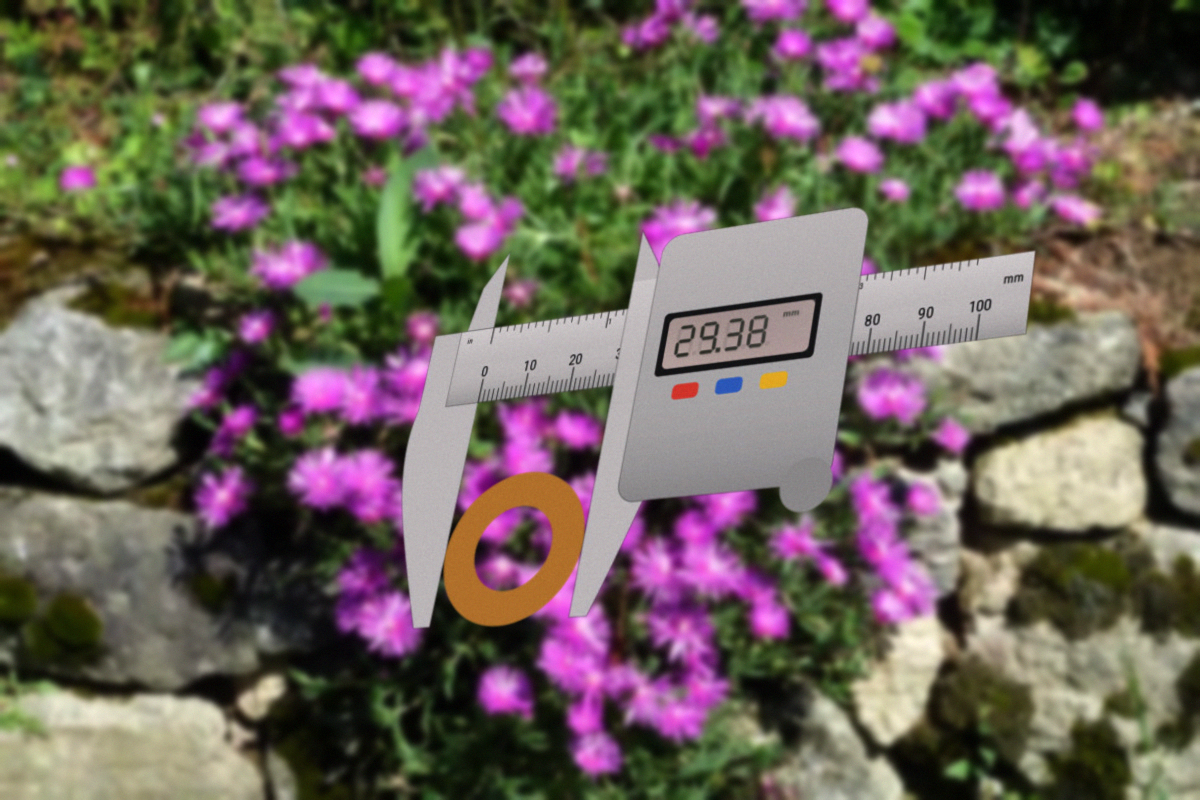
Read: 29.38,mm
